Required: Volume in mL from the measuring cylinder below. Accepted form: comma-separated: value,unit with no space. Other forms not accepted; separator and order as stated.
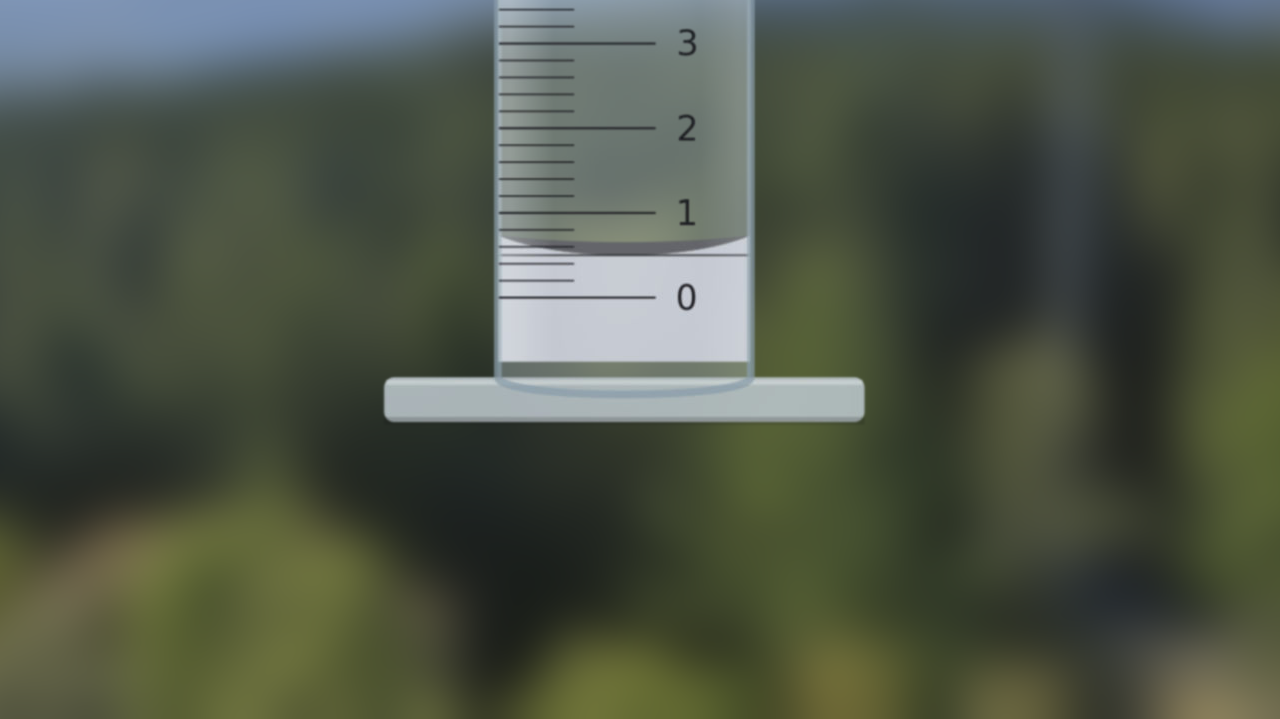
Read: 0.5,mL
